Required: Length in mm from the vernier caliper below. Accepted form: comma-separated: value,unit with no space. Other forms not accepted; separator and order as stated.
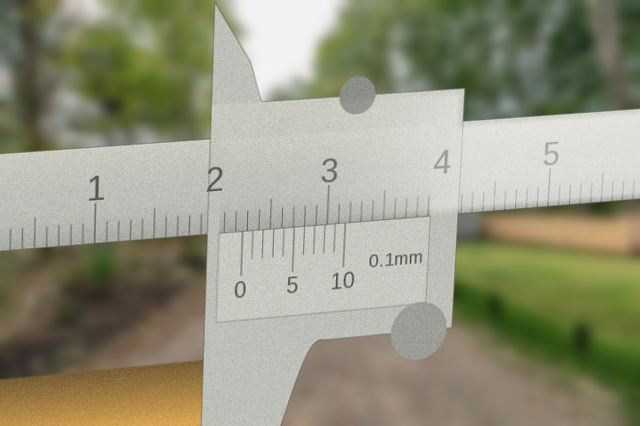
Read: 22.6,mm
